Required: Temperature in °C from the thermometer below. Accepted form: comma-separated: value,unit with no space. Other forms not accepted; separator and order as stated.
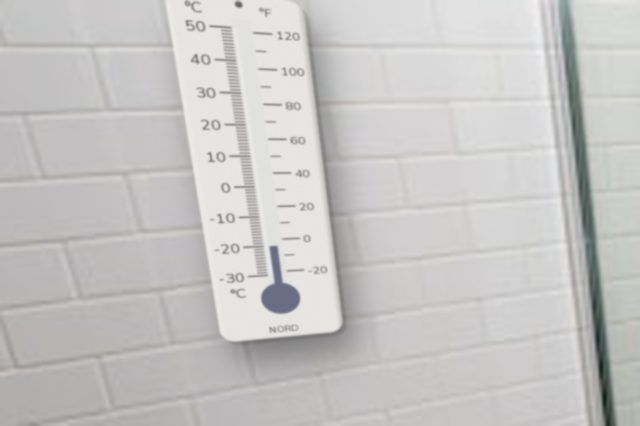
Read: -20,°C
